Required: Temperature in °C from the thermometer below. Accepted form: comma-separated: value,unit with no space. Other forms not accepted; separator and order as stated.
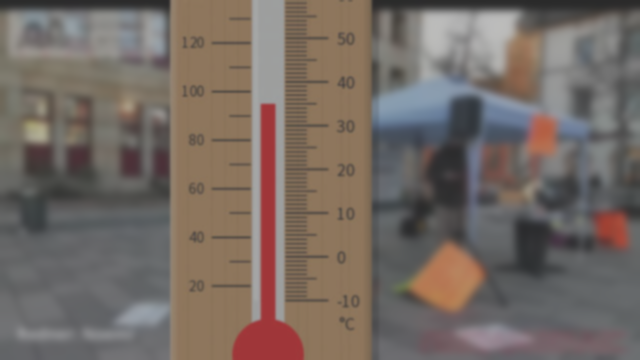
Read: 35,°C
